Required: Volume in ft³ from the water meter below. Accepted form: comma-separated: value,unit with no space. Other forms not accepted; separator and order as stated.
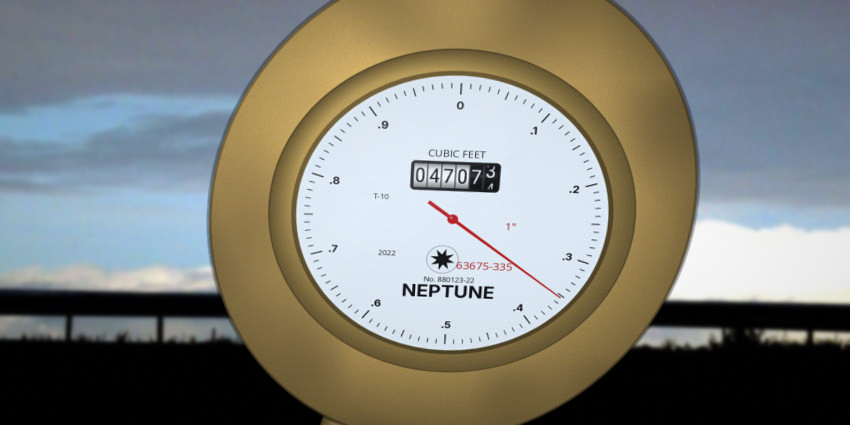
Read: 47073.35,ft³
